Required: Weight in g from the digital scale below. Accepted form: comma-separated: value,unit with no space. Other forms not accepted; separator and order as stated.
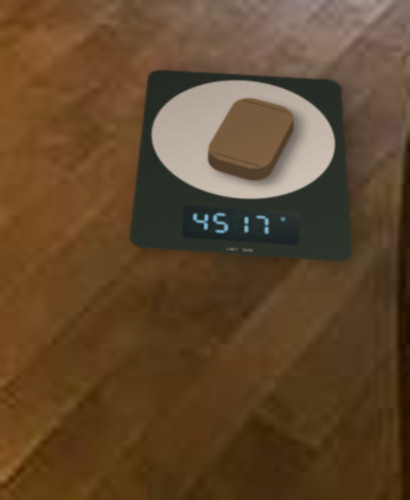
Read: 4517,g
